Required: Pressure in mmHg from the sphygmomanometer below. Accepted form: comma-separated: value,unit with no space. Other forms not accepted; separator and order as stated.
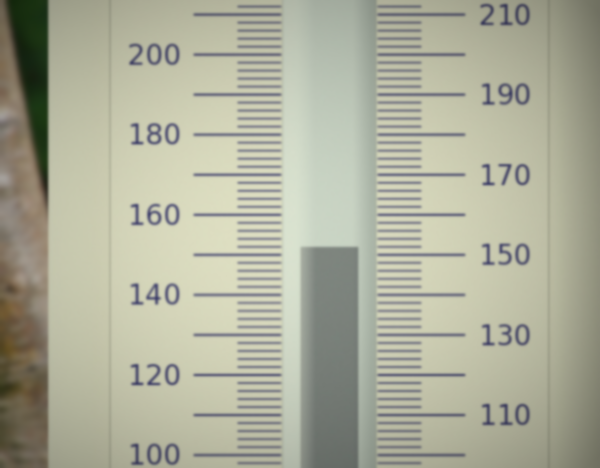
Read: 152,mmHg
